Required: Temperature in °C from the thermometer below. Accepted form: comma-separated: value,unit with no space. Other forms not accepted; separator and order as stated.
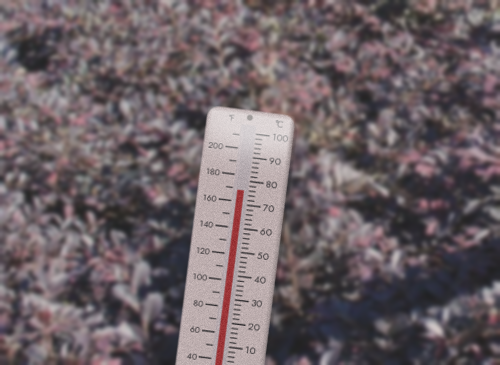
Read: 76,°C
